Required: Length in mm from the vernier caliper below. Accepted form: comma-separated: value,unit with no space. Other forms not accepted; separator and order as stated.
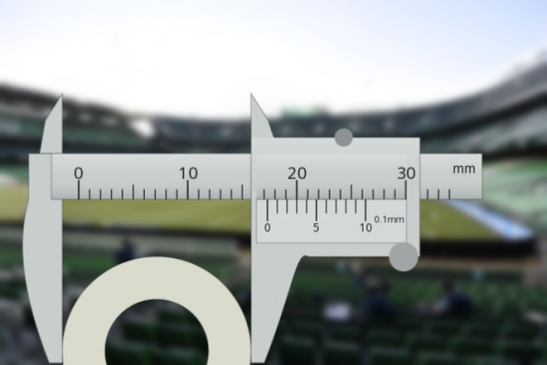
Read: 17.3,mm
